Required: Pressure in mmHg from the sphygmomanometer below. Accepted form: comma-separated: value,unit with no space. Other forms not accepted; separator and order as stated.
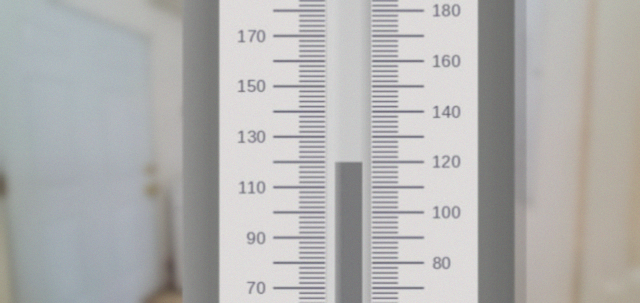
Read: 120,mmHg
